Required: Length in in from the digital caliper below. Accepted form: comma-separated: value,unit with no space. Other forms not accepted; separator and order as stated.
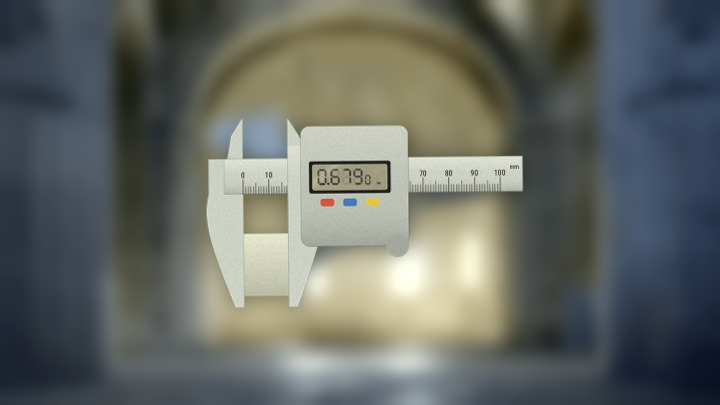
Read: 0.6790,in
